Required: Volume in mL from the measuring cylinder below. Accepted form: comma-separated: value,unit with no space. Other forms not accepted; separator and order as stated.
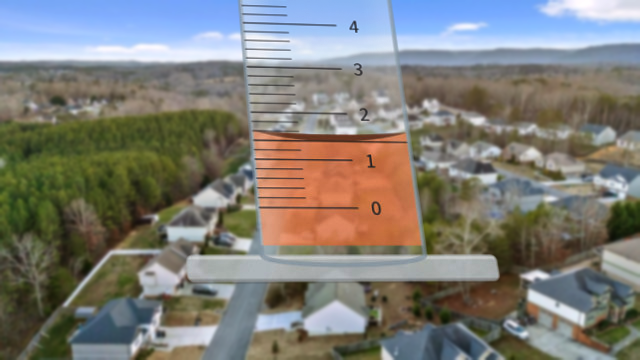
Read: 1.4,mL
